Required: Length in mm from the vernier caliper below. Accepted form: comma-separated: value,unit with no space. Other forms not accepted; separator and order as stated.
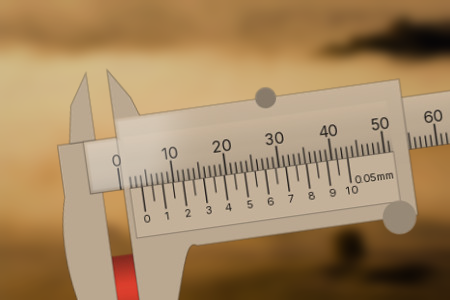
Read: 4.0,mm
